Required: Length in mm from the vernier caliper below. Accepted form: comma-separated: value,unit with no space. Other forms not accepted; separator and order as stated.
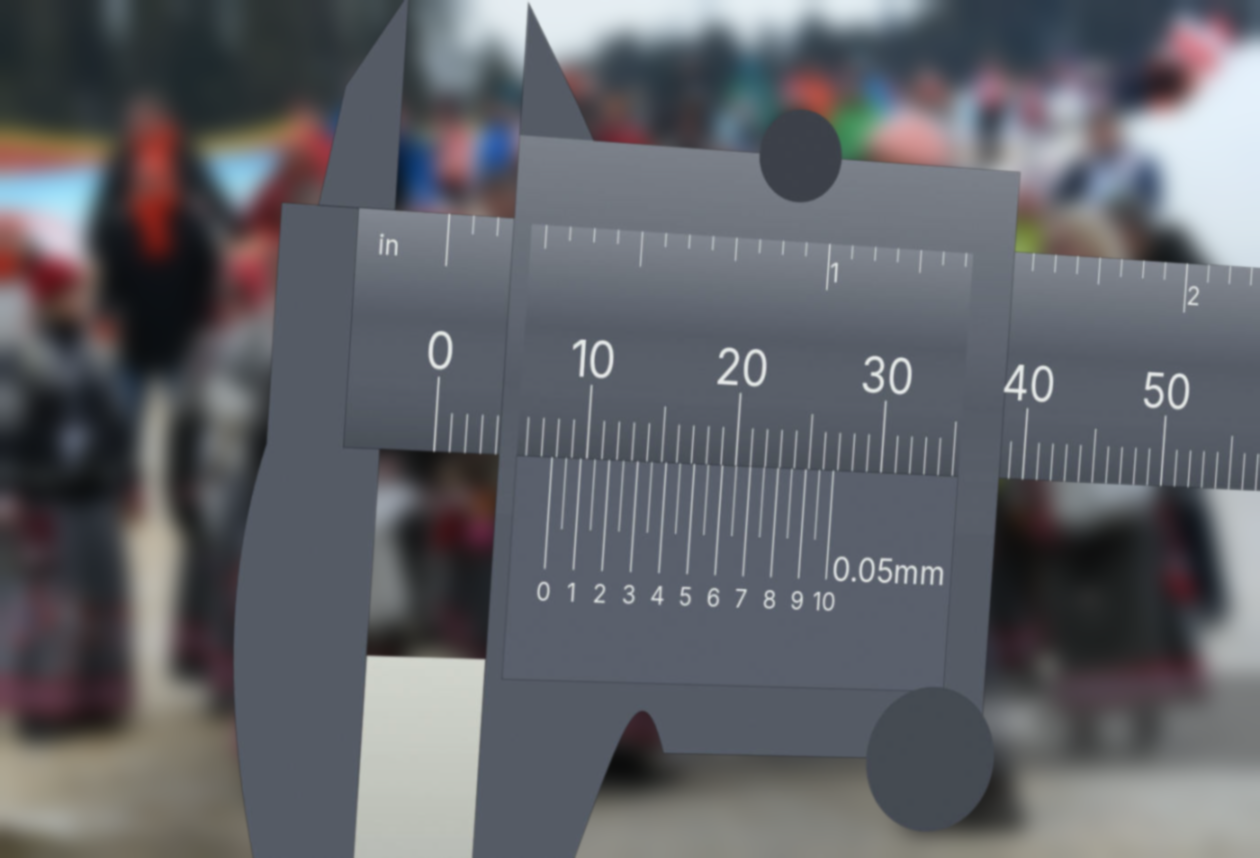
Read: 7.7,mm
